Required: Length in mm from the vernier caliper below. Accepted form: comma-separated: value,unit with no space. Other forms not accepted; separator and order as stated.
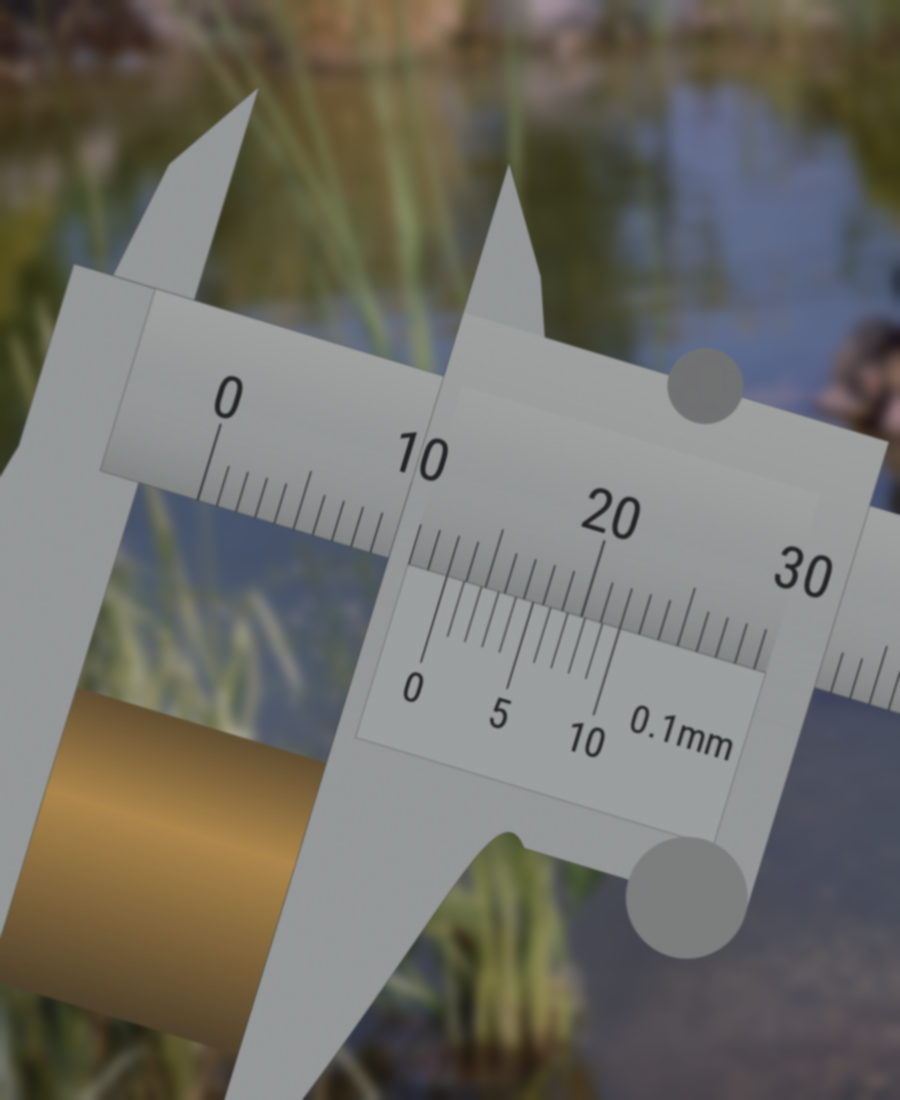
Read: 13.0,mm
